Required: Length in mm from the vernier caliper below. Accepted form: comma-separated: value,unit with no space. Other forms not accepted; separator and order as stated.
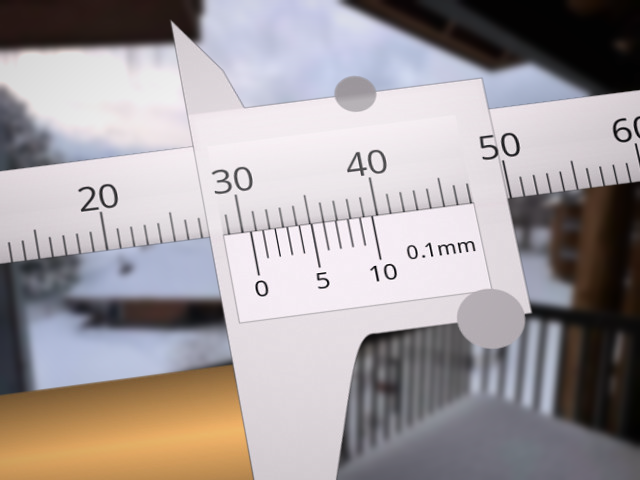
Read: 30.6,mm
